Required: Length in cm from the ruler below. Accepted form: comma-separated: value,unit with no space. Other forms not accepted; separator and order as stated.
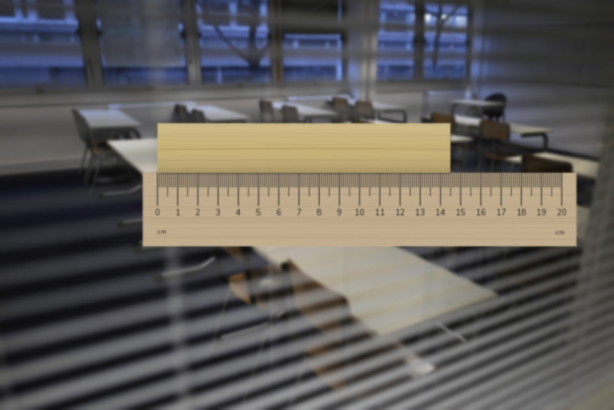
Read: 14.5,cm
